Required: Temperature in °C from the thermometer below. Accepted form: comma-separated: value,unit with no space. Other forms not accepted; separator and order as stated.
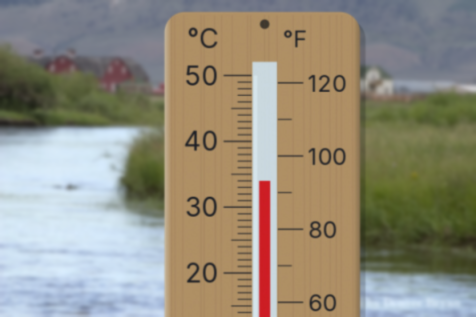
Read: 34,°C
